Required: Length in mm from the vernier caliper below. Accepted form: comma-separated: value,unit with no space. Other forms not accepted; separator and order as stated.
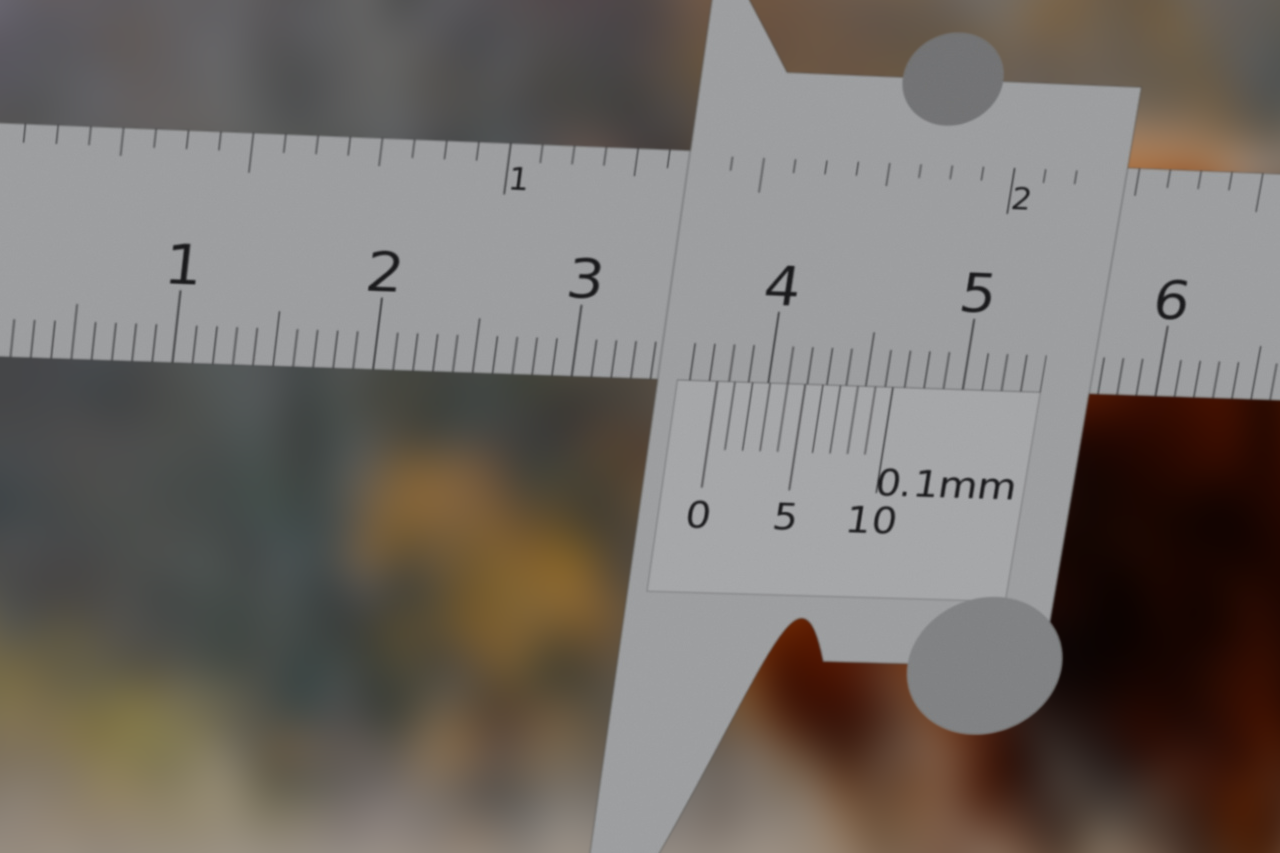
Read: 37.4,mm
